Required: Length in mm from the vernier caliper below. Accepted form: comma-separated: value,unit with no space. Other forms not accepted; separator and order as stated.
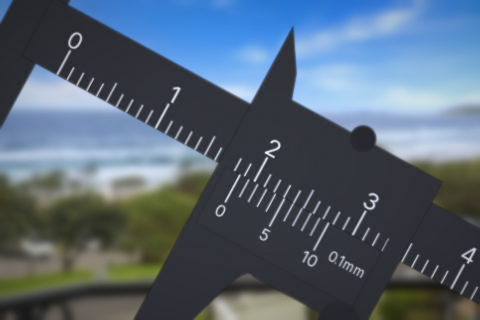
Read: 18.6,mm
